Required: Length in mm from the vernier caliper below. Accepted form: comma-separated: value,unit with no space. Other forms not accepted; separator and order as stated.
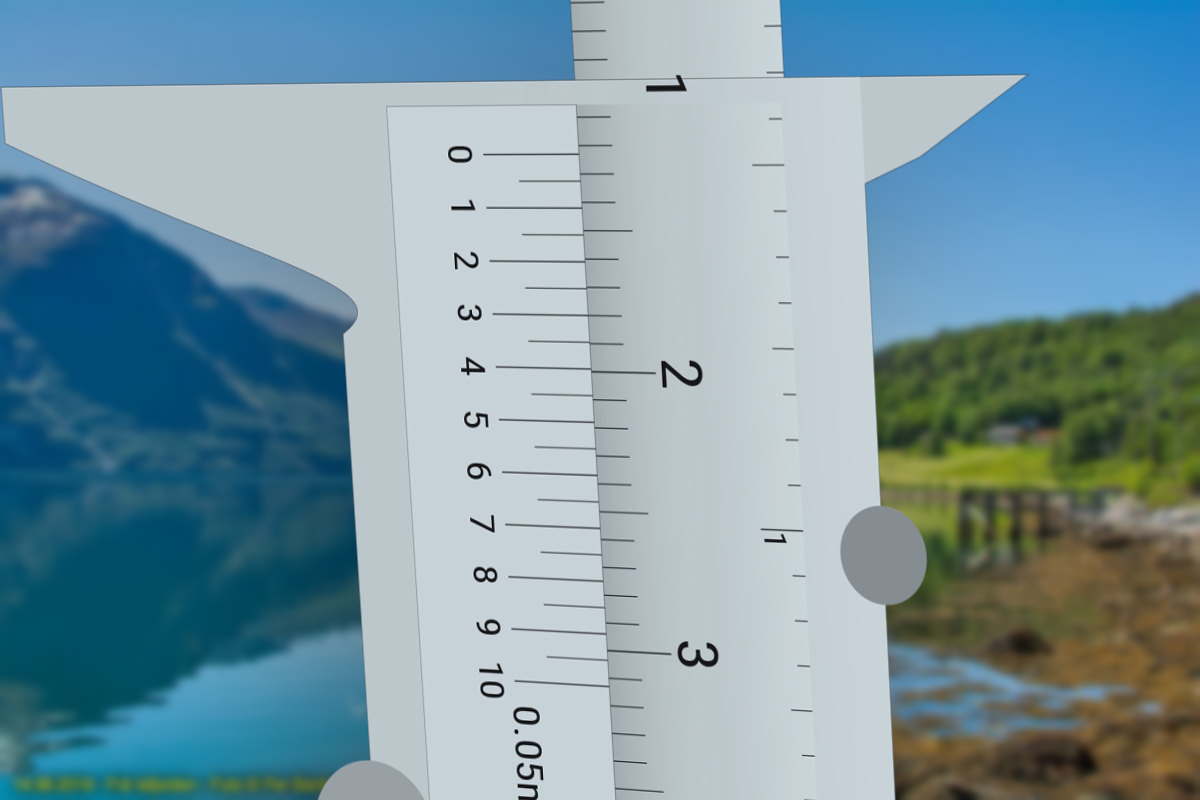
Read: 12.30,mm
